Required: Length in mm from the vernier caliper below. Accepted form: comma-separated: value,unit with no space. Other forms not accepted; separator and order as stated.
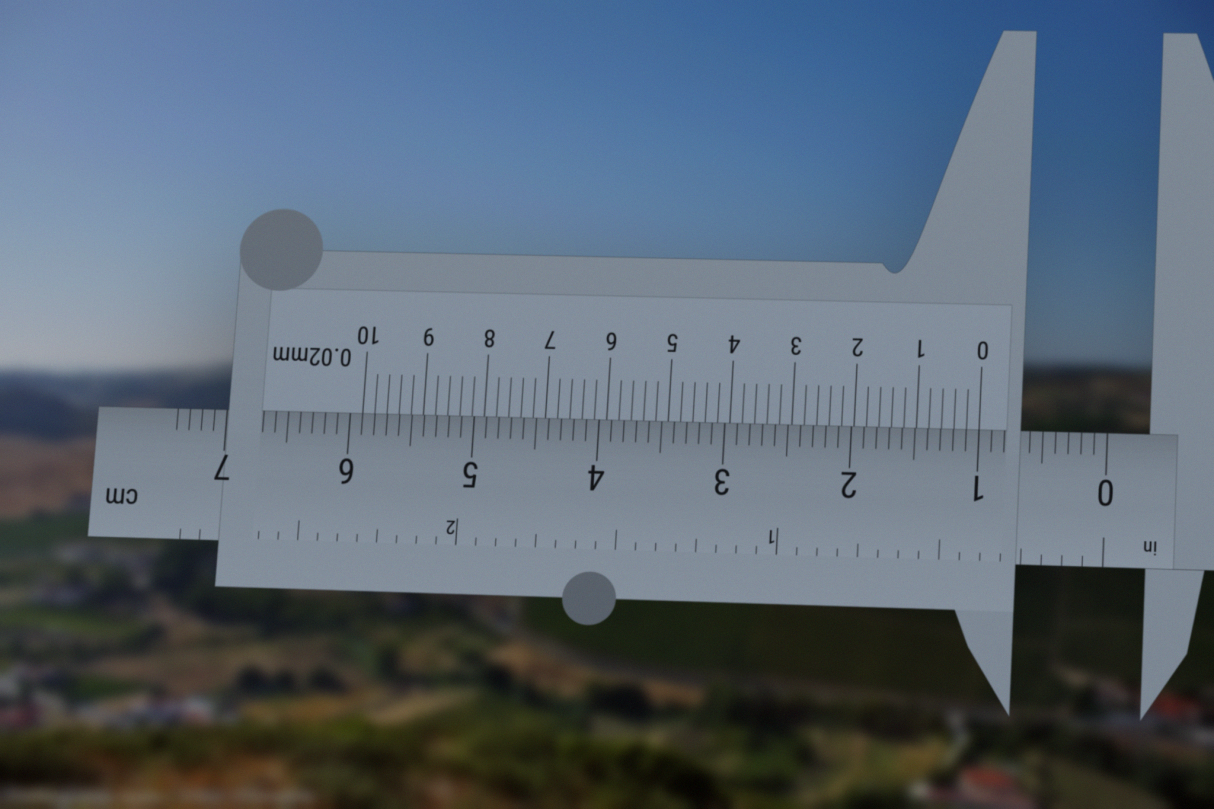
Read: 10.0,mm
